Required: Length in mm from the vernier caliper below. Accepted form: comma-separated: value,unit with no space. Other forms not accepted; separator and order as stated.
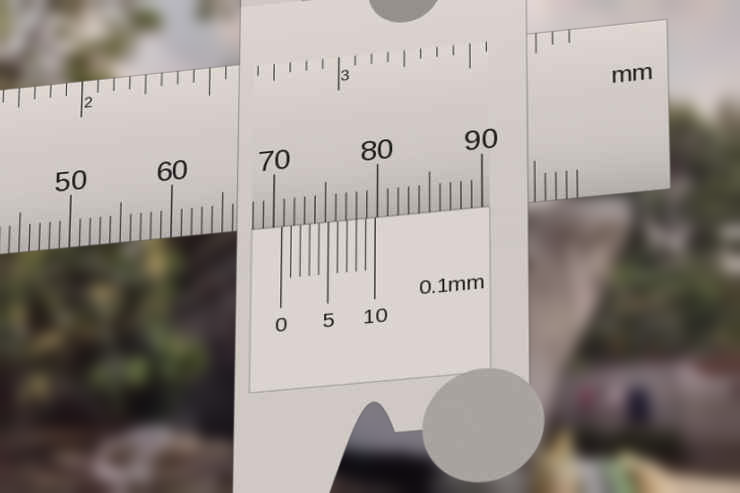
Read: 70.8,mm
